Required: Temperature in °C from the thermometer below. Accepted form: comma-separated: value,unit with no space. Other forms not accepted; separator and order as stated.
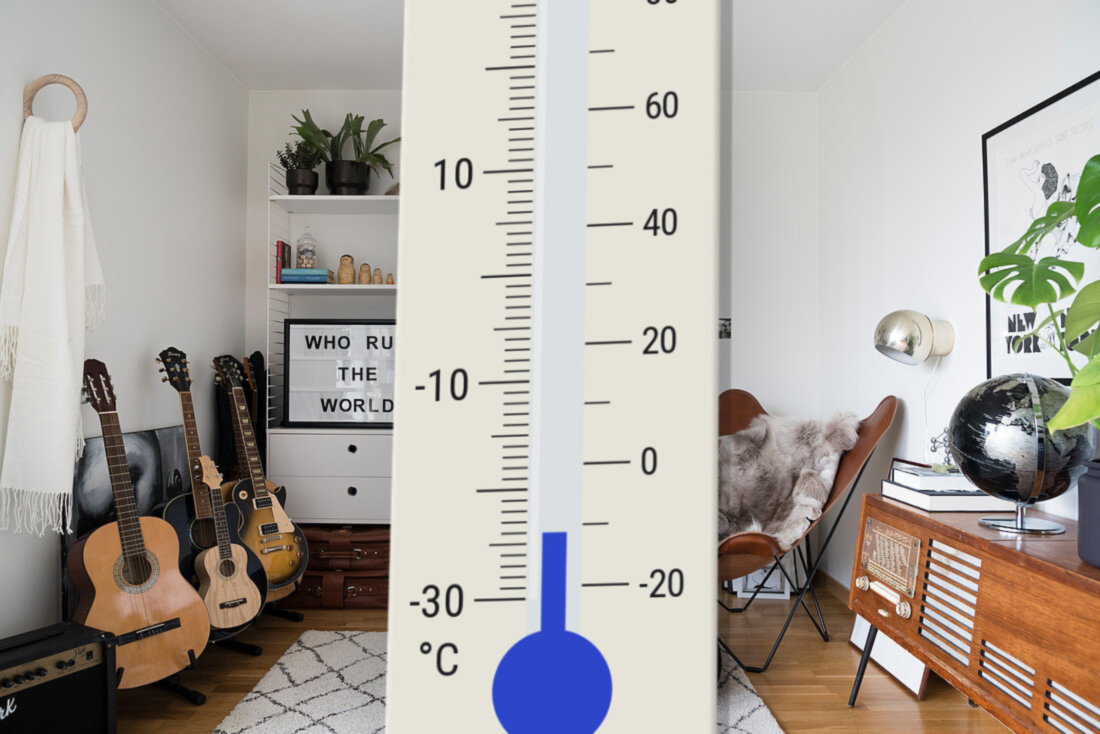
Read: -24,°C
